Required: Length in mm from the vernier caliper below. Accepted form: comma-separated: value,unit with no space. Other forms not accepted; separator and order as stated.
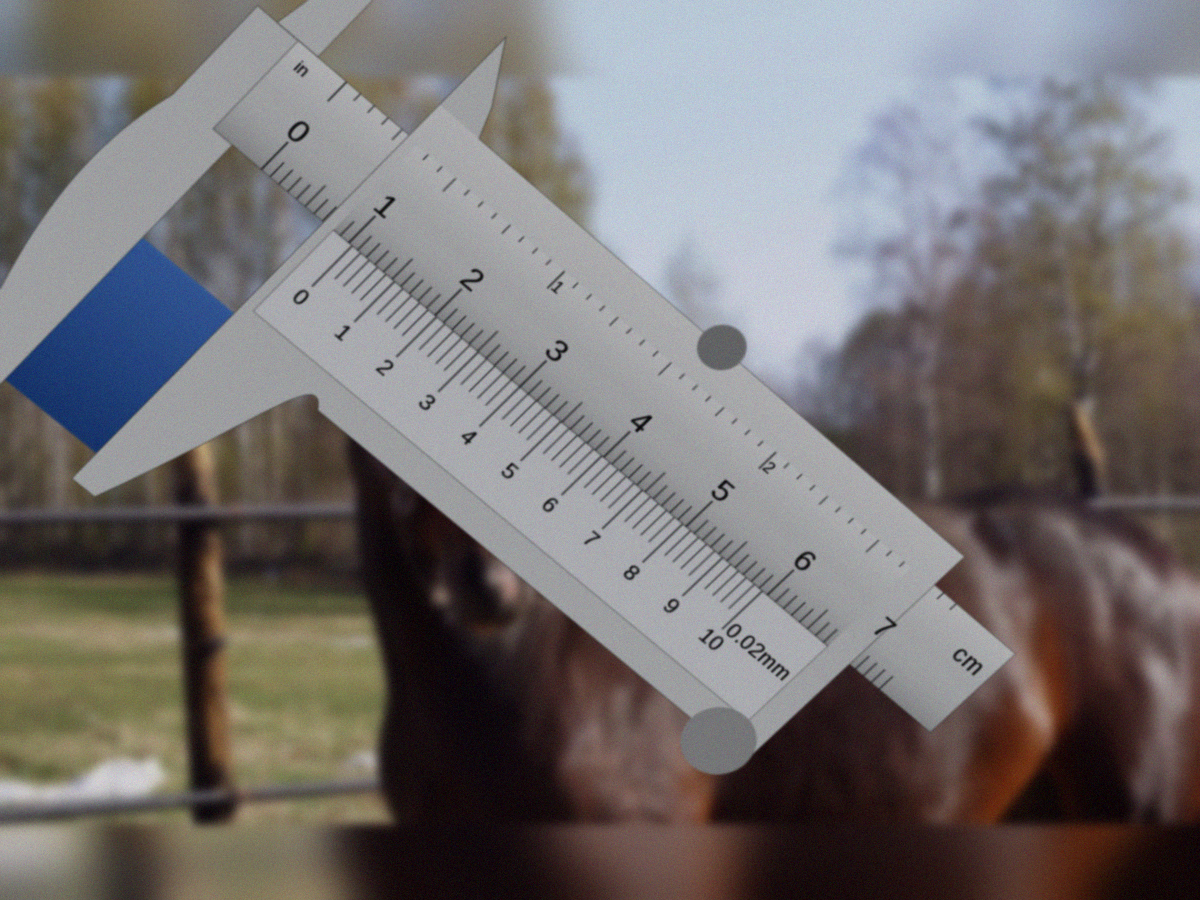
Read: 10.4,mm
